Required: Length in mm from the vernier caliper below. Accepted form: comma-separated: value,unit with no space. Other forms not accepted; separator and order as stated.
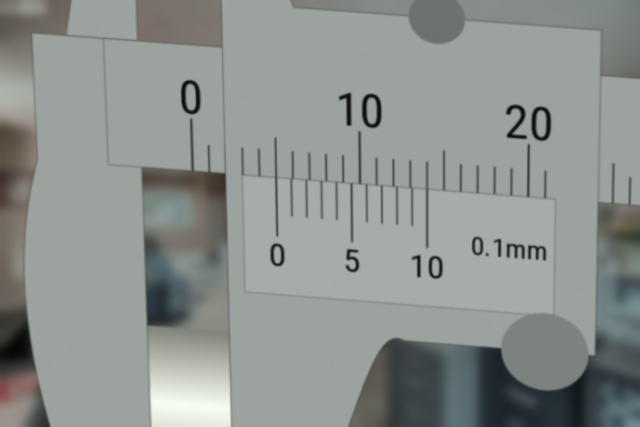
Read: 5.0,mm
